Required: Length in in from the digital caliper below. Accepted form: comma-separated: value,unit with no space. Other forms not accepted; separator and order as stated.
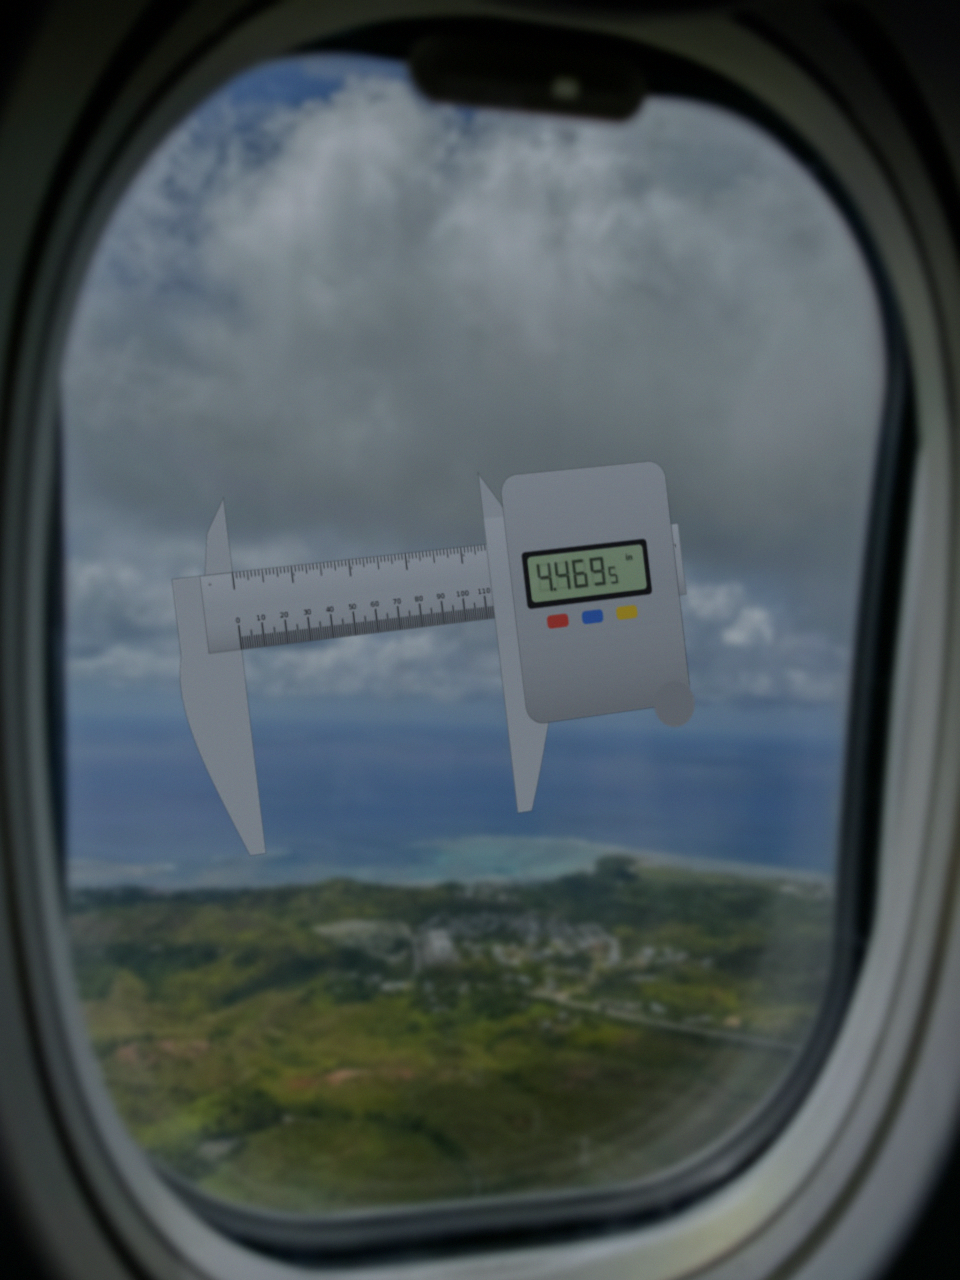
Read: 4.4695,in
